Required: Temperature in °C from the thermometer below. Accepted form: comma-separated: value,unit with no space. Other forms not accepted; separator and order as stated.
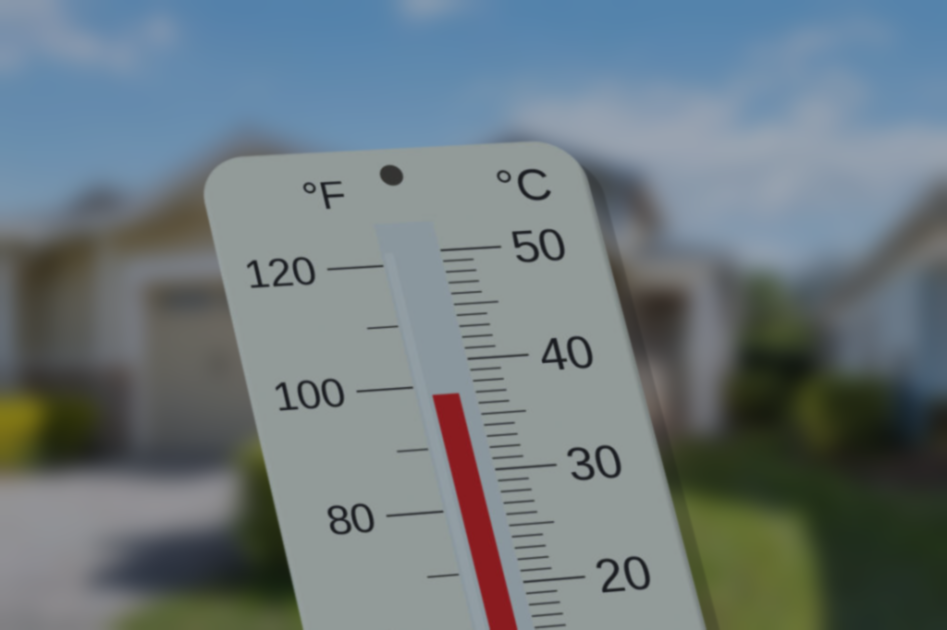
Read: 37,°C
